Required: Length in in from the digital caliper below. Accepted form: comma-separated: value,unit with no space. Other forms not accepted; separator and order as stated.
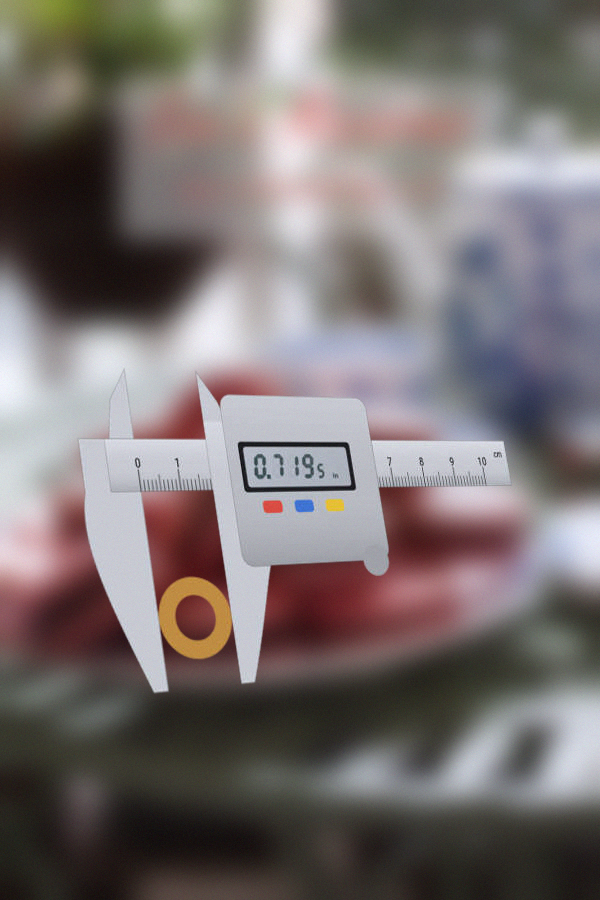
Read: 0.7195,in
